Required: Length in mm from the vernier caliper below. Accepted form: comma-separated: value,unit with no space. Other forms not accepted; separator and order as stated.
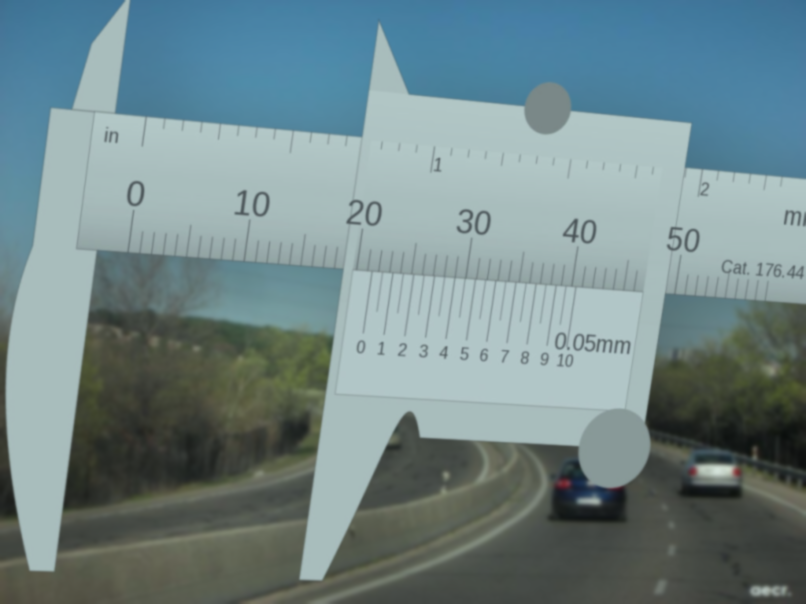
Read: 21.4,mm
